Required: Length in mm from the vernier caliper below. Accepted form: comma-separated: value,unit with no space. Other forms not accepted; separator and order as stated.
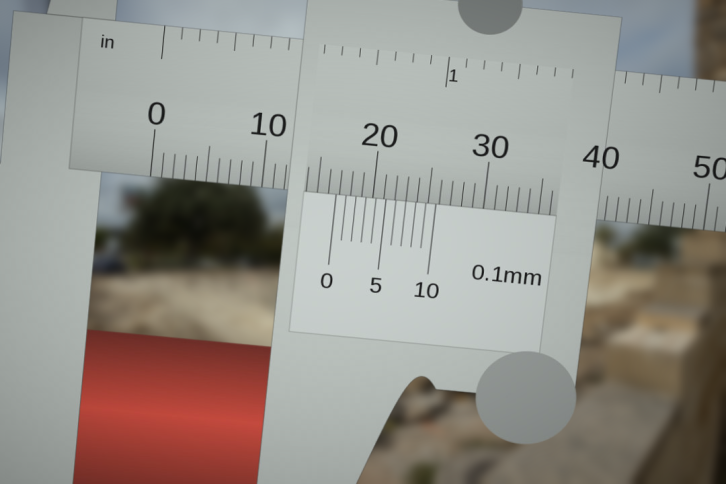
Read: 16.7,mm
